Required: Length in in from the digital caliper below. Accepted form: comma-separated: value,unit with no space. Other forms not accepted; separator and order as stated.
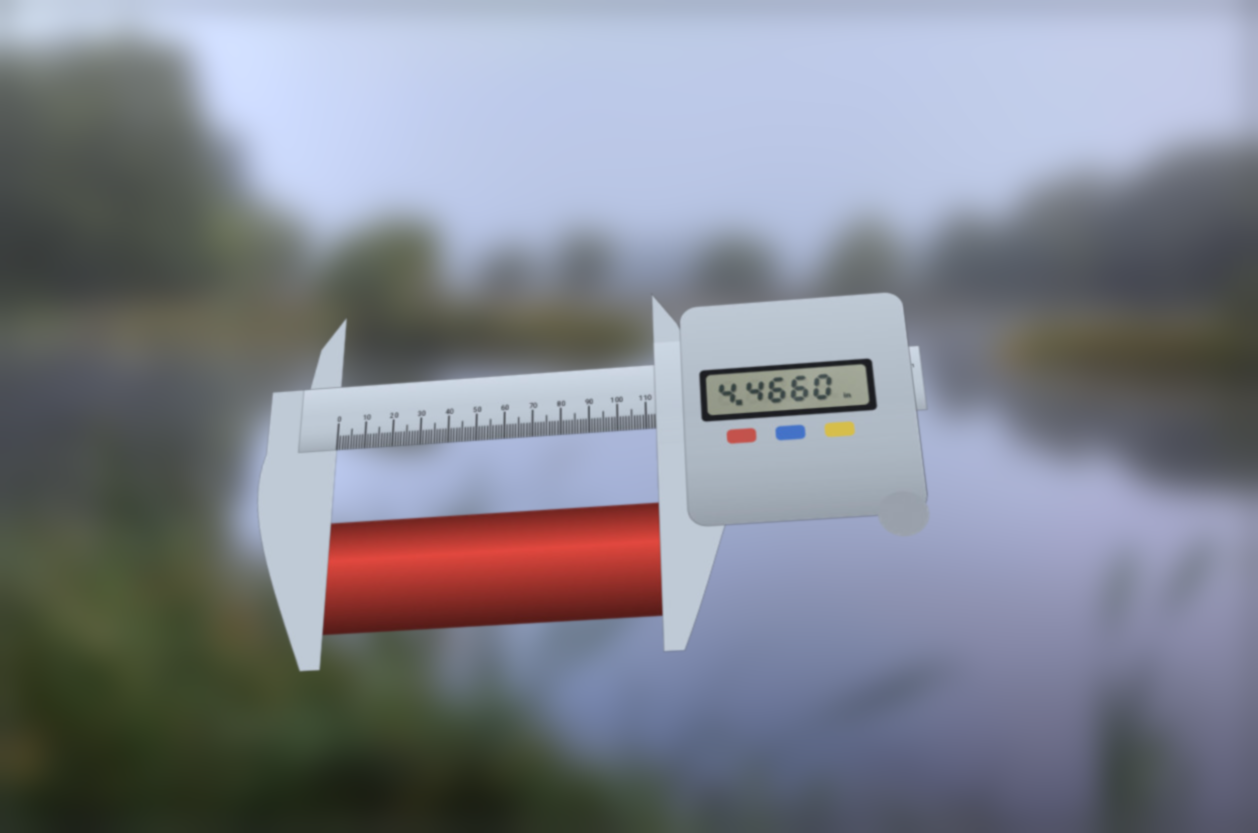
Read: 4.4660,in
